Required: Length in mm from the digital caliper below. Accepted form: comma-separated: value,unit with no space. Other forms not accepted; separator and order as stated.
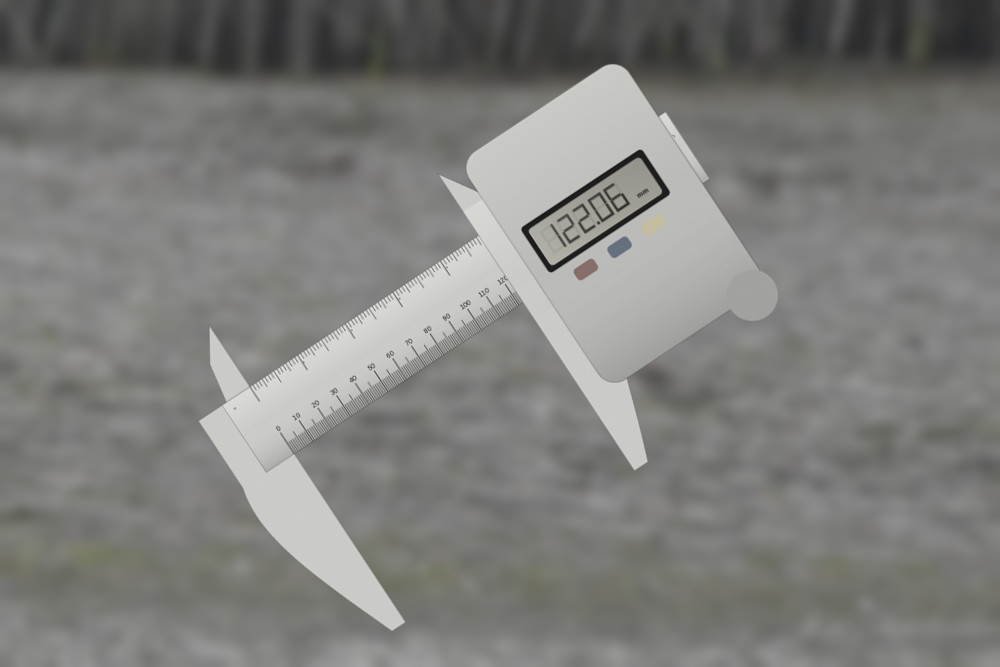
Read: 122.06,mm
